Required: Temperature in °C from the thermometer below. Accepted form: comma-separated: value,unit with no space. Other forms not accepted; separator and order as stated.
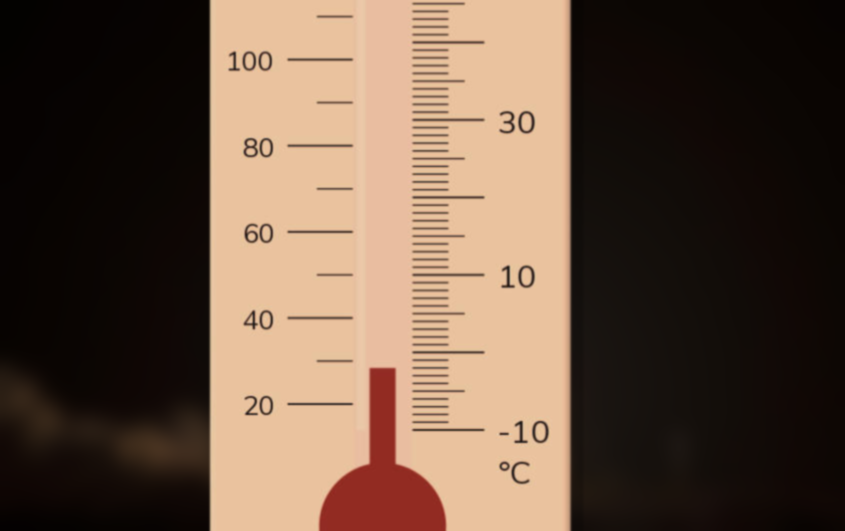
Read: -2,°C
